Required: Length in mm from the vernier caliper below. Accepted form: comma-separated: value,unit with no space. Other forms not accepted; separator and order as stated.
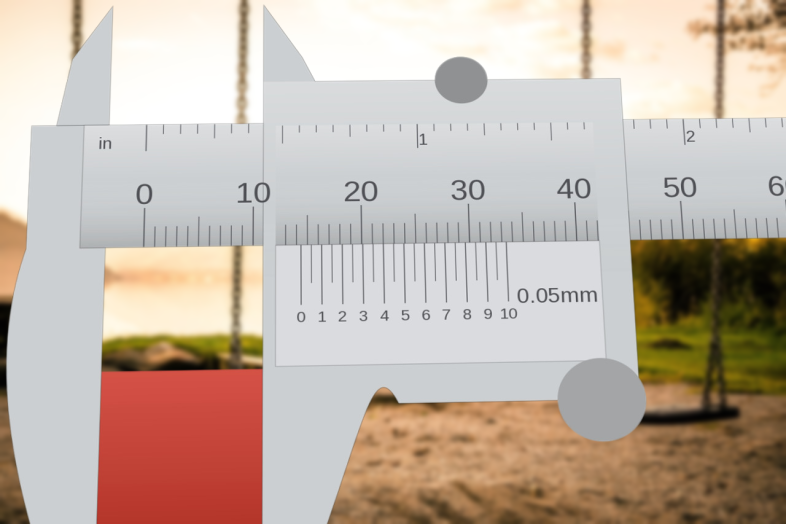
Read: 14.4,mm
